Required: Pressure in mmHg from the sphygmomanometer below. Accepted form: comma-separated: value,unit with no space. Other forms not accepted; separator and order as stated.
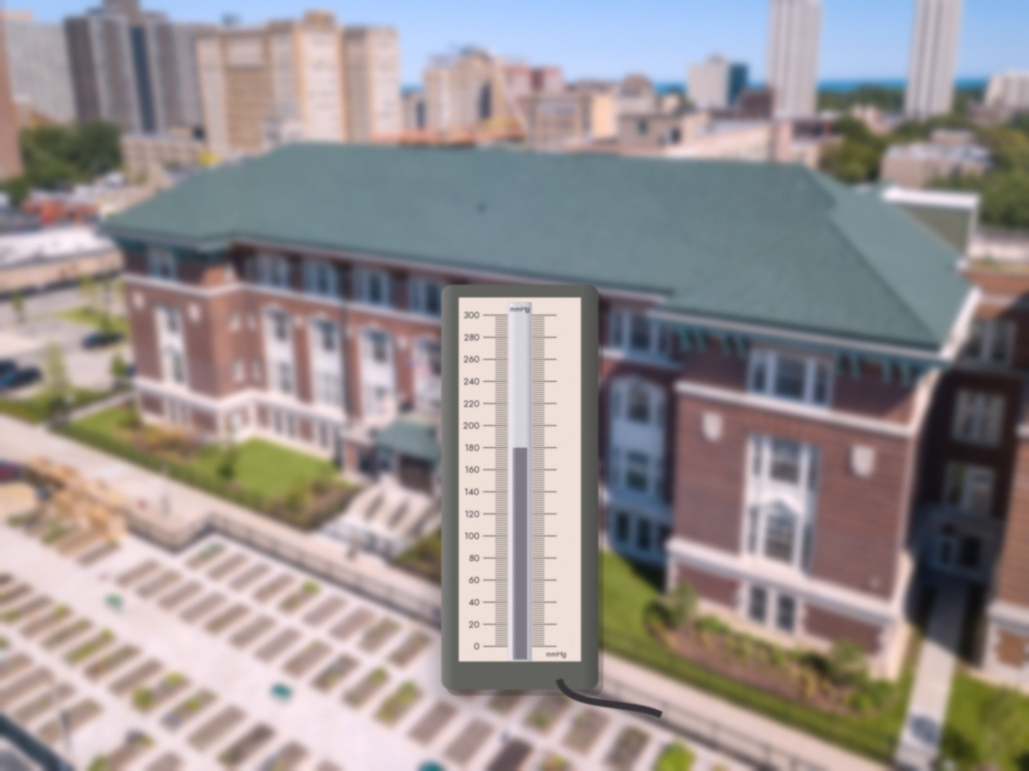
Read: 180,mmHg
